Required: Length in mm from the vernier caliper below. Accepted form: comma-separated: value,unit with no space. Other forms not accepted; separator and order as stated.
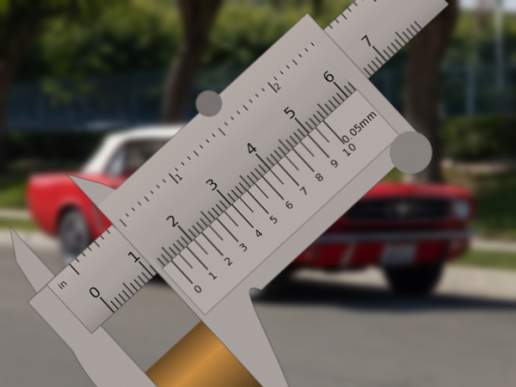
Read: 14.6,mm
